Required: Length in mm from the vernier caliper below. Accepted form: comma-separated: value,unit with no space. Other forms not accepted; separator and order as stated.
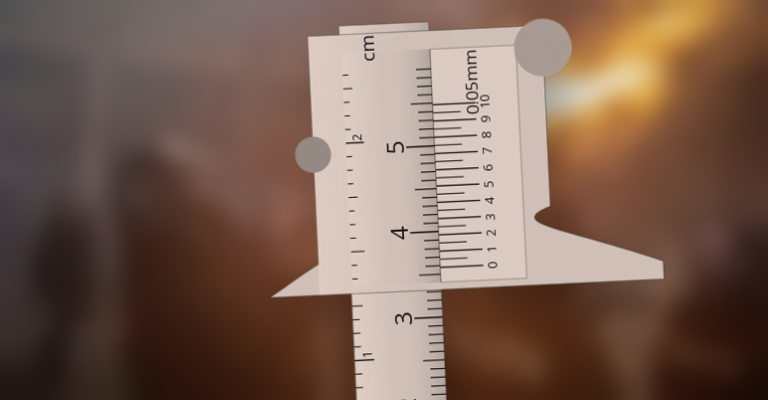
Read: 35.8,mm
